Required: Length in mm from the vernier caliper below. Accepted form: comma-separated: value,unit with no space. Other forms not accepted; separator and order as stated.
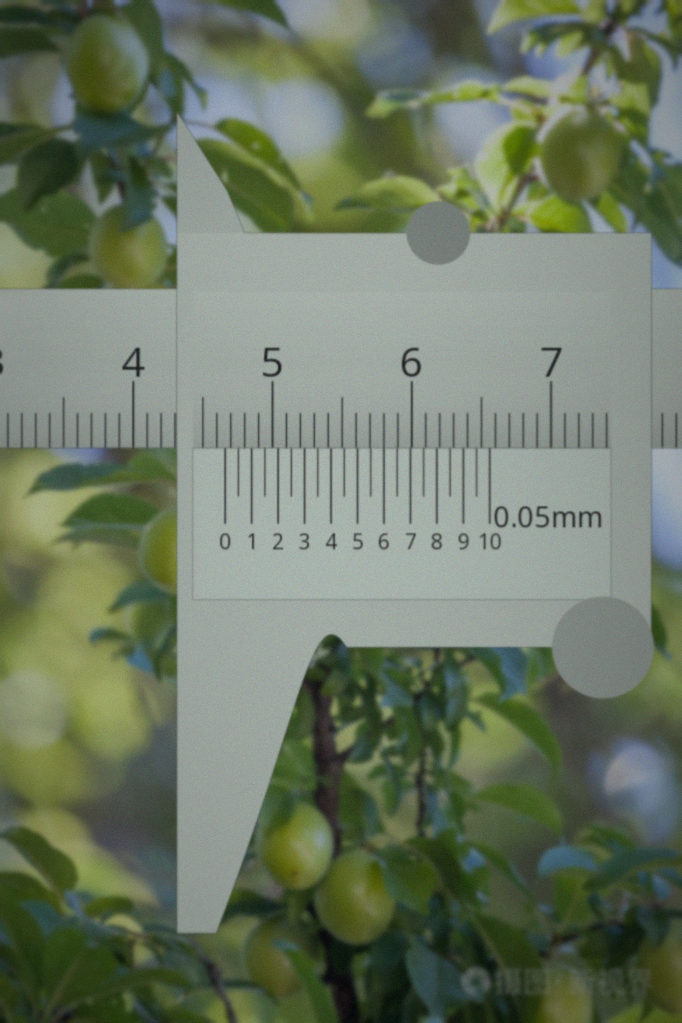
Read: 46.6,mm
